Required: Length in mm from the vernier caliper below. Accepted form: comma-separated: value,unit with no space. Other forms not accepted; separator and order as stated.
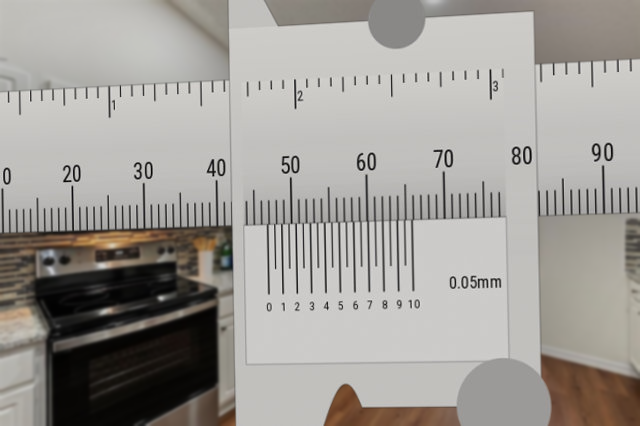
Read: 46.8,mm
